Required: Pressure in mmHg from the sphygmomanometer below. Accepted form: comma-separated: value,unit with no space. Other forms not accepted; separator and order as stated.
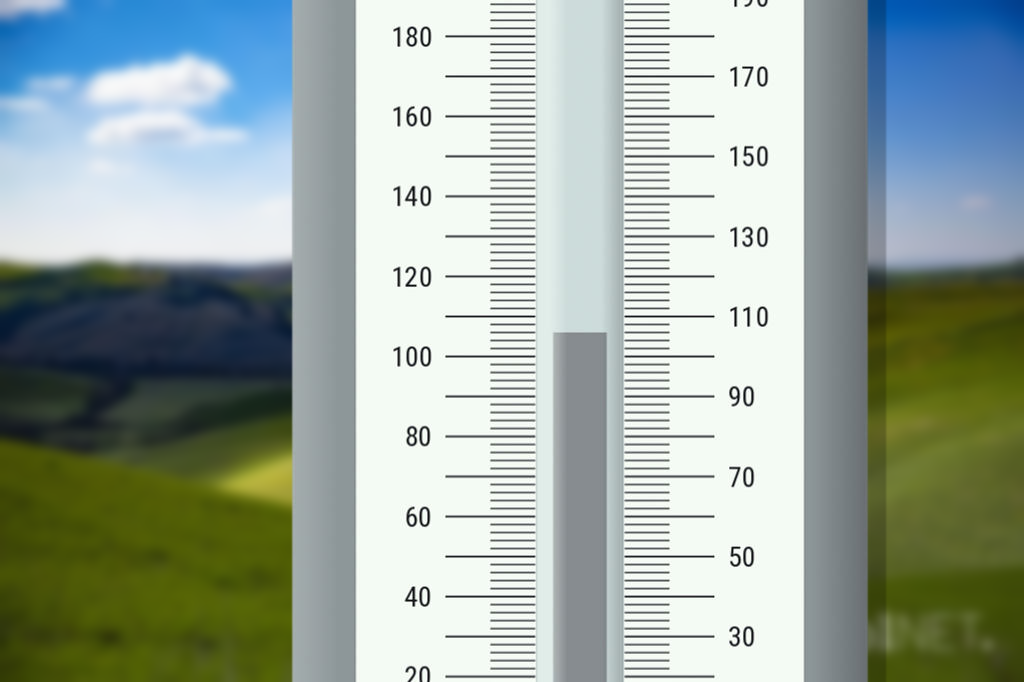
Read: 106,mmHg
